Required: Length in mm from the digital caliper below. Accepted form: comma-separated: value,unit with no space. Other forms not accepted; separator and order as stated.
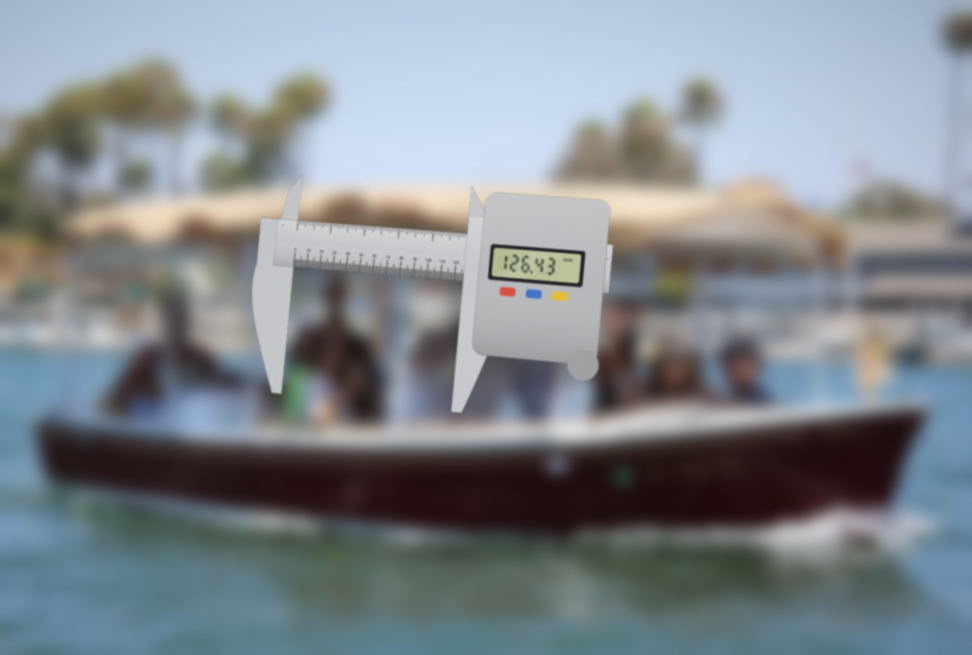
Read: 126.43,mm
